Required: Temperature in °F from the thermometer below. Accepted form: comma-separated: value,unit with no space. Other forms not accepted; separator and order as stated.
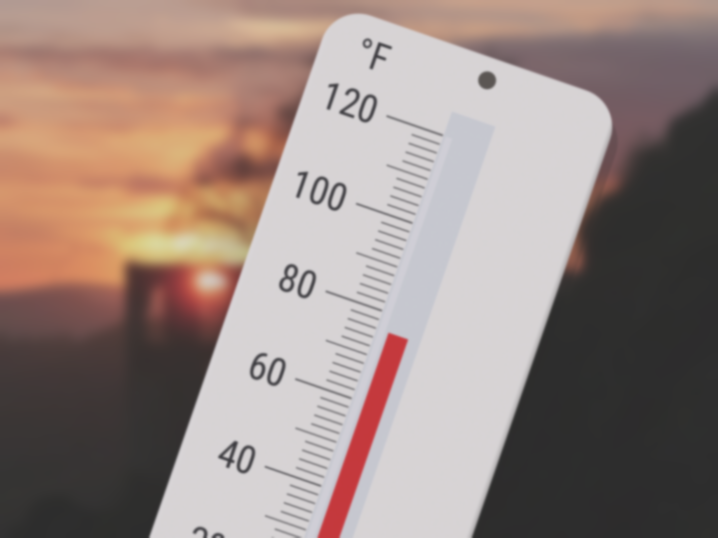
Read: 76,°F
